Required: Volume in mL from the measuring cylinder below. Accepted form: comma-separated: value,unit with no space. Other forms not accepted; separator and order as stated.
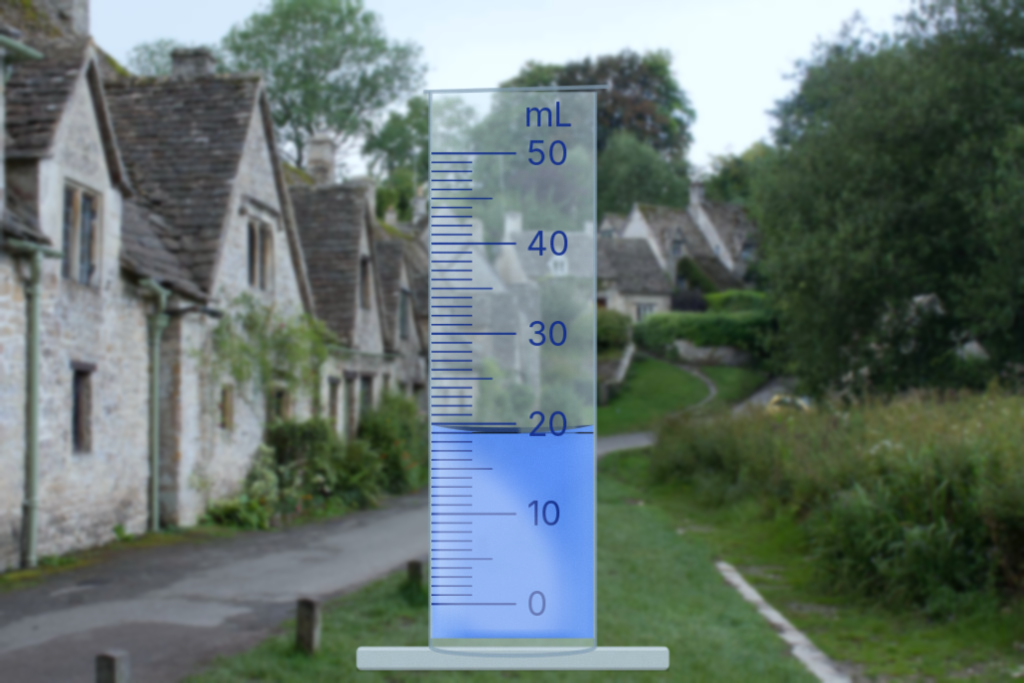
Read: 19,mL
